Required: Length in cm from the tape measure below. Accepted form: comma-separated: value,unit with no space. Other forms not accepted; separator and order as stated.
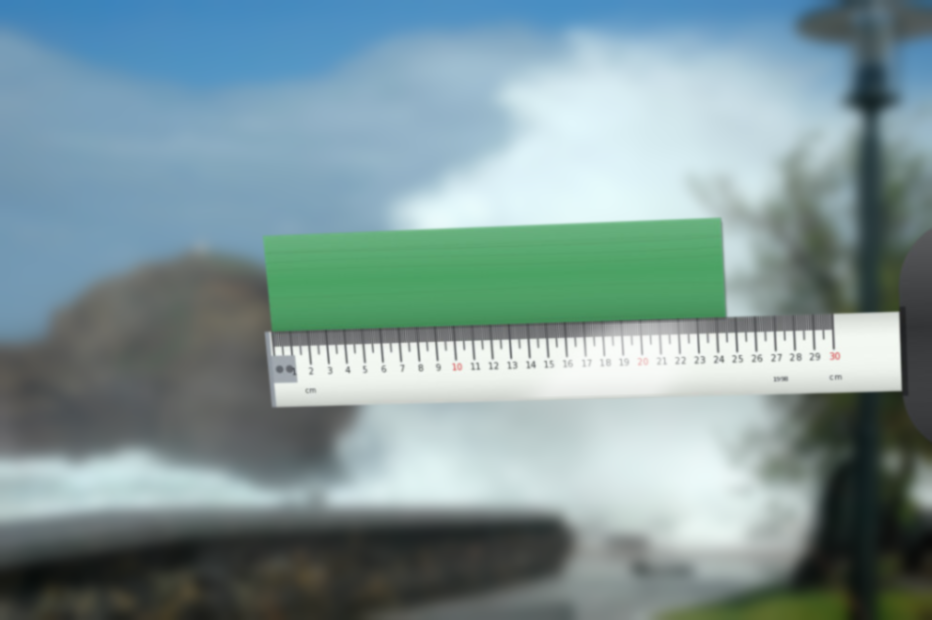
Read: 24.5,cm
